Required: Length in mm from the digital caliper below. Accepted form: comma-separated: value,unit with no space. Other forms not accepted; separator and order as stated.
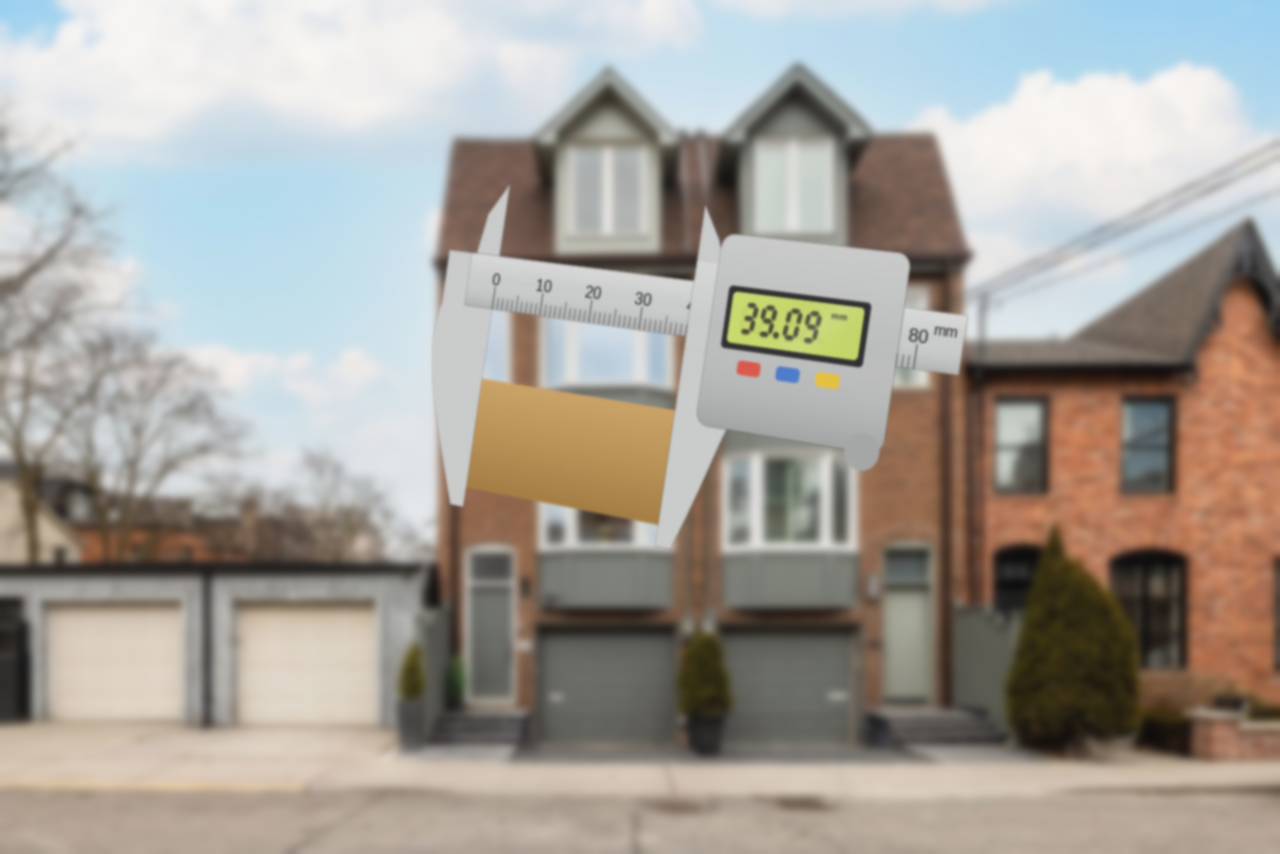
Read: 39.09,mm
